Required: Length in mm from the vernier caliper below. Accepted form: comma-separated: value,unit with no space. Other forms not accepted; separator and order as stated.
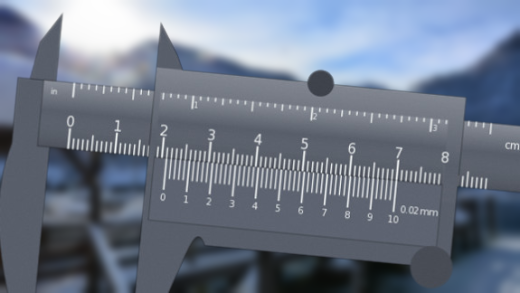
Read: 21.0,mm
